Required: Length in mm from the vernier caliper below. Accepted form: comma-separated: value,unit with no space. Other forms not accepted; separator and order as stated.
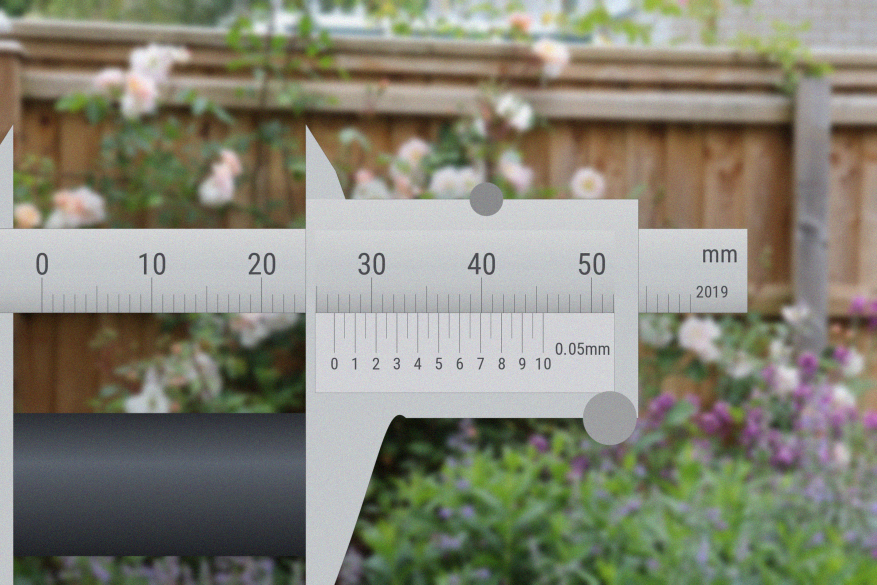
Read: 26.6,mm
